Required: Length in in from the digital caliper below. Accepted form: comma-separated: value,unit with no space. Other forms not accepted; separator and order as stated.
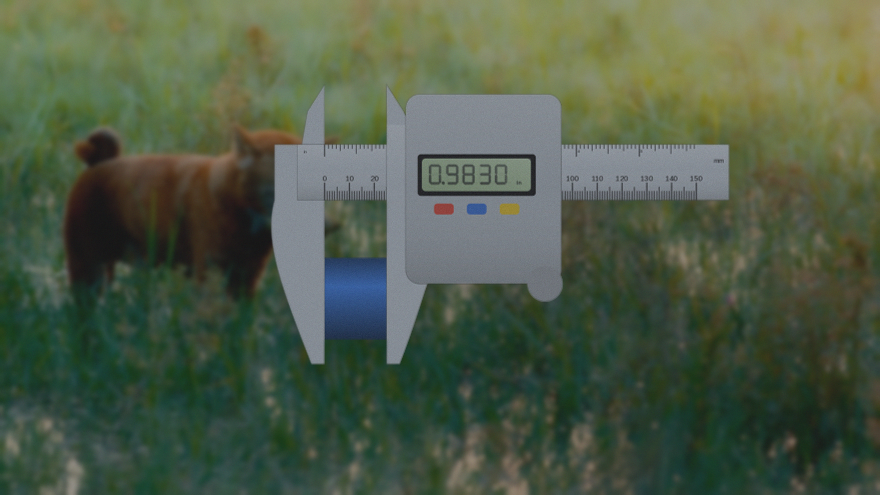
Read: 0.9830,in
